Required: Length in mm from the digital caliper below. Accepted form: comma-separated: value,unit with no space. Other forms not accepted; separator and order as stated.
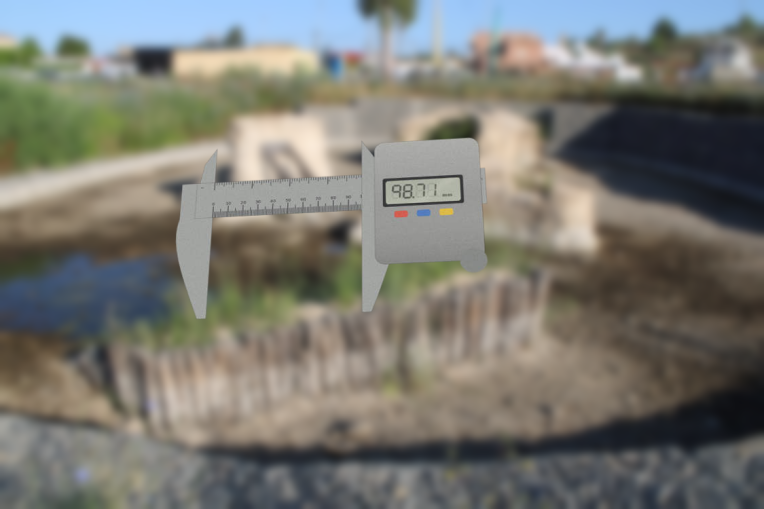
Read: 98.71,mm
